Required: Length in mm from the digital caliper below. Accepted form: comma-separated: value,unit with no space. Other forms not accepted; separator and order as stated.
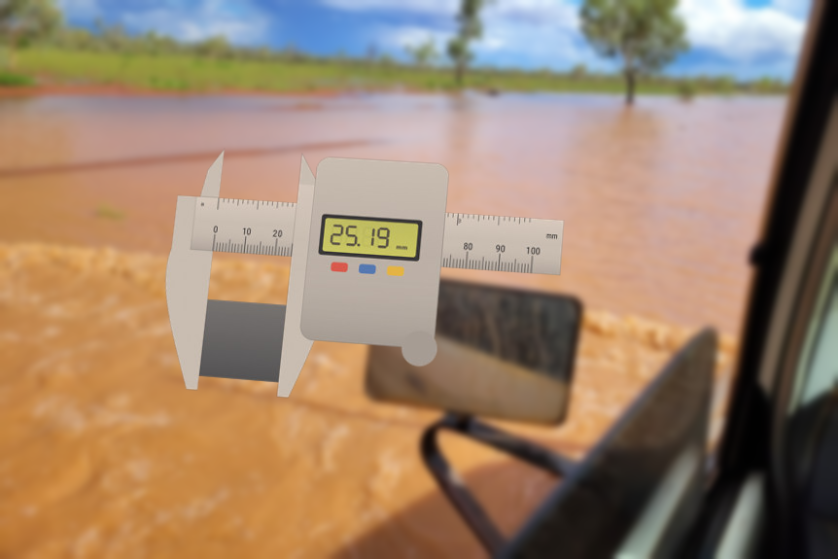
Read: 25.19,mm
